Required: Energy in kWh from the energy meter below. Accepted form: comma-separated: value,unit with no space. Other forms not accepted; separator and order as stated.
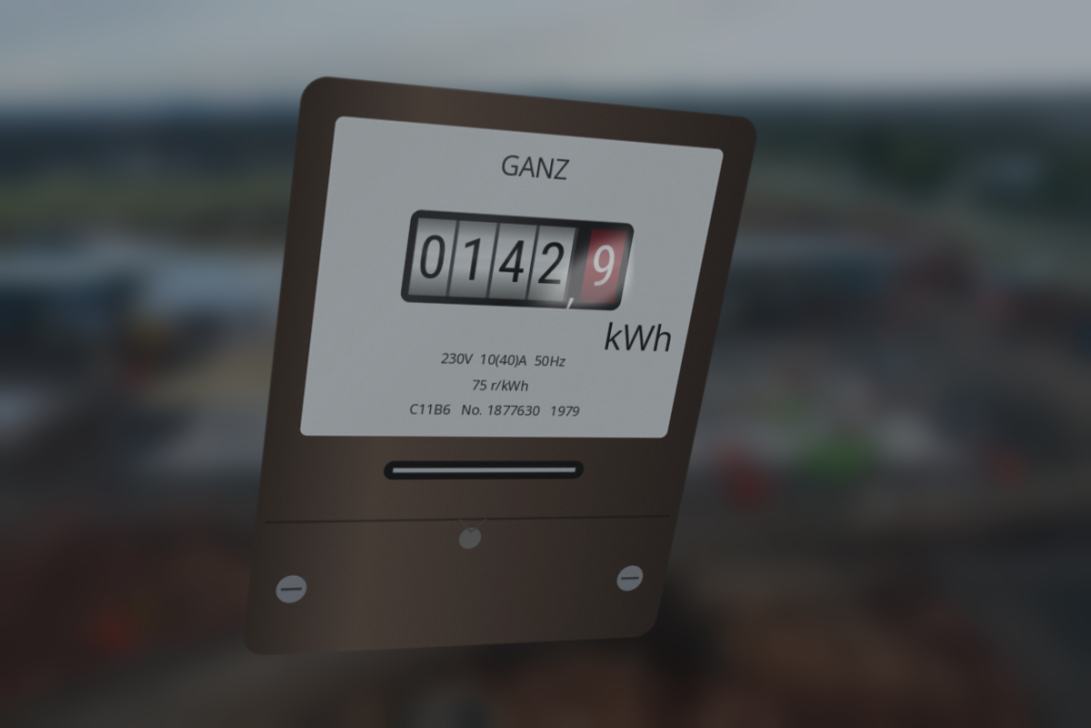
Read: 142.9,kWh
